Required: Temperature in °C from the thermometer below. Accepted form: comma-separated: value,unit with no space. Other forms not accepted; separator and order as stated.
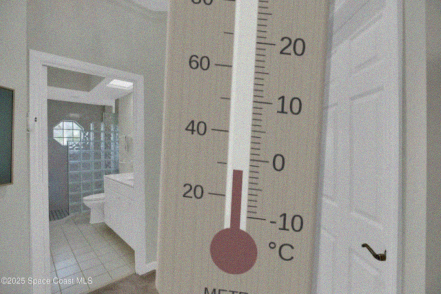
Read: -2,°C
